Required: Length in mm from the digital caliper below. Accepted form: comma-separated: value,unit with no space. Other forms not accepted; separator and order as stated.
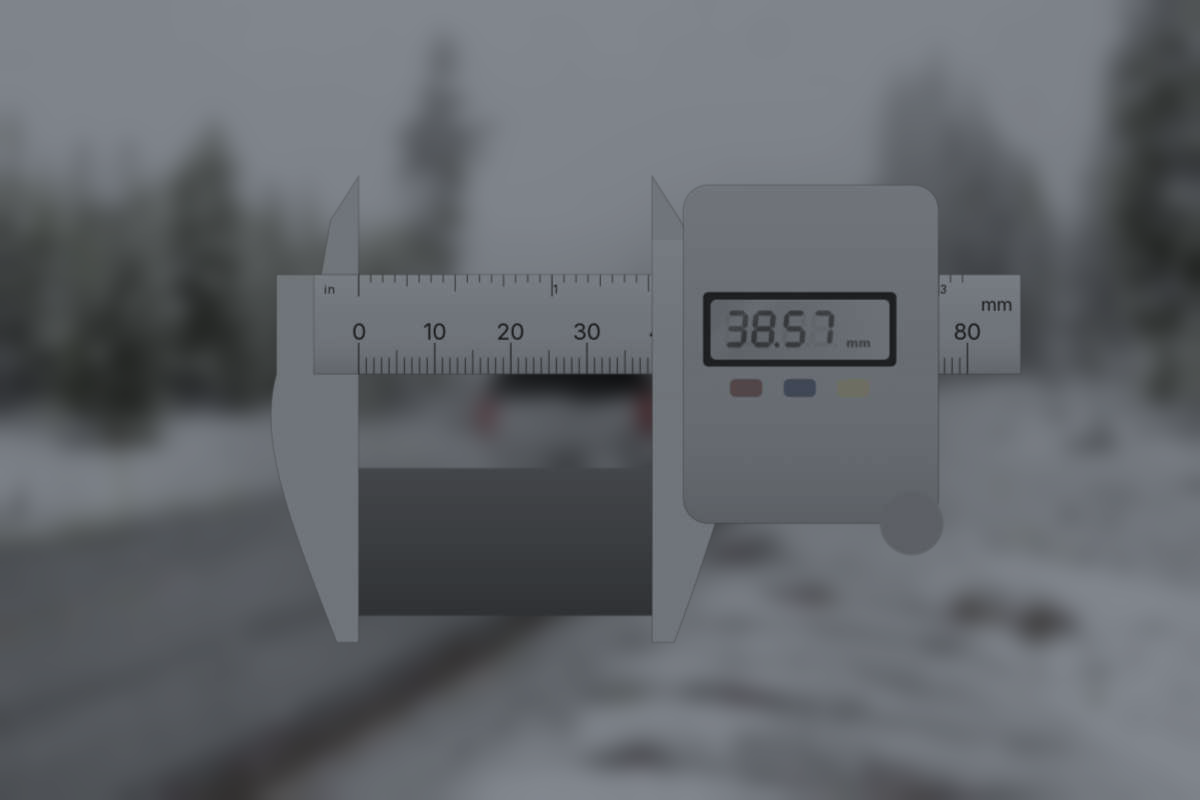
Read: 38.57,mm
